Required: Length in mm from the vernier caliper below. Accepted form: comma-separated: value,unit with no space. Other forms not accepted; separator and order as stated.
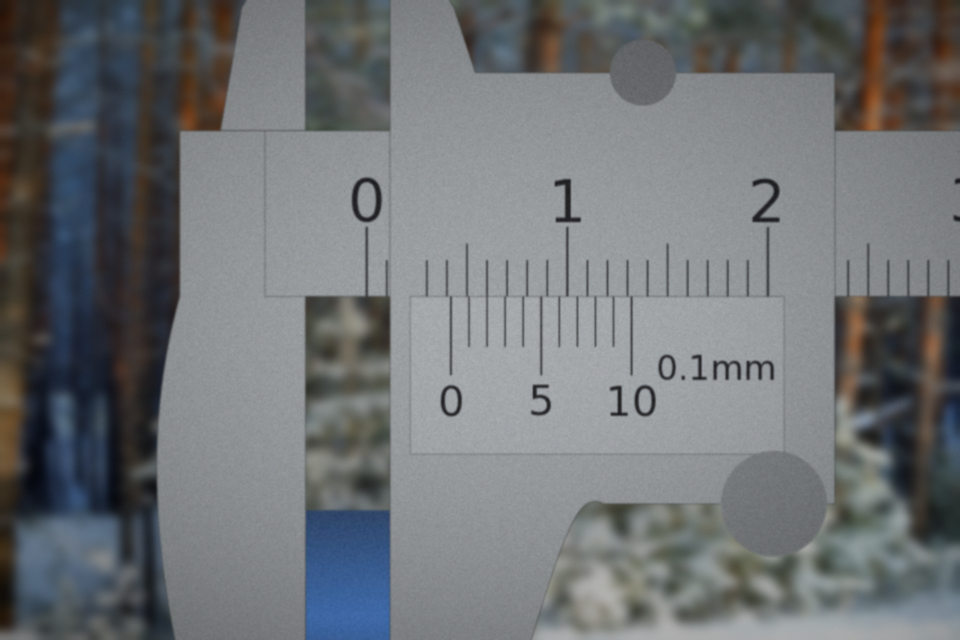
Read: 4.2,mm
